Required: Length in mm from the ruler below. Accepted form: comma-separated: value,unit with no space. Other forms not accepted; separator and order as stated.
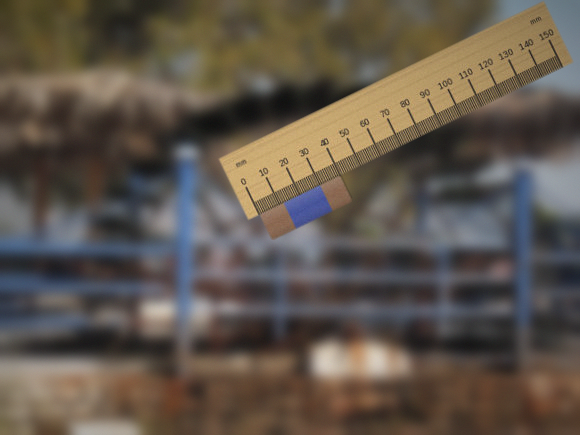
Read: 40,mm
